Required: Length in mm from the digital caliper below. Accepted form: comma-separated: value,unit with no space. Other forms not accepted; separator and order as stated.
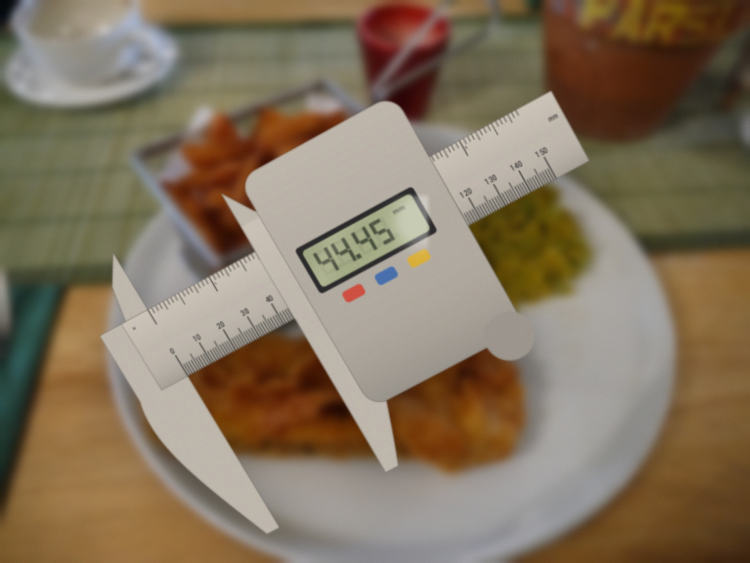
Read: 44.45,mm
